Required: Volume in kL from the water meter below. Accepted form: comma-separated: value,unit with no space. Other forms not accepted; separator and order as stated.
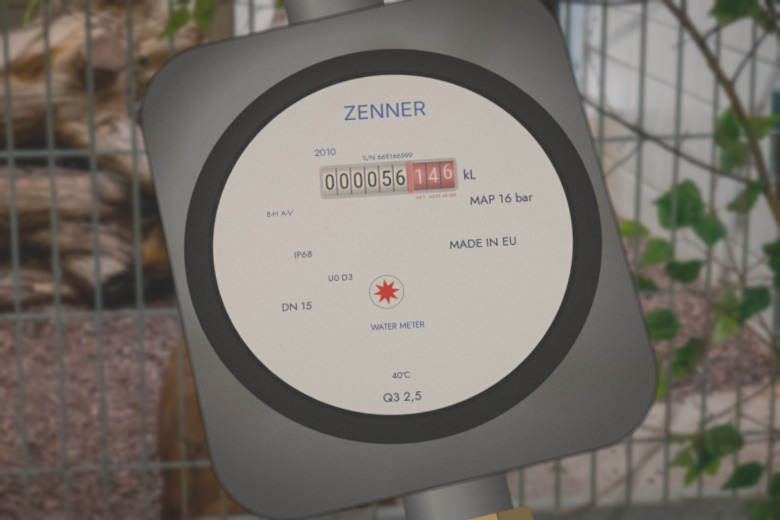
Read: 56.146,kL
